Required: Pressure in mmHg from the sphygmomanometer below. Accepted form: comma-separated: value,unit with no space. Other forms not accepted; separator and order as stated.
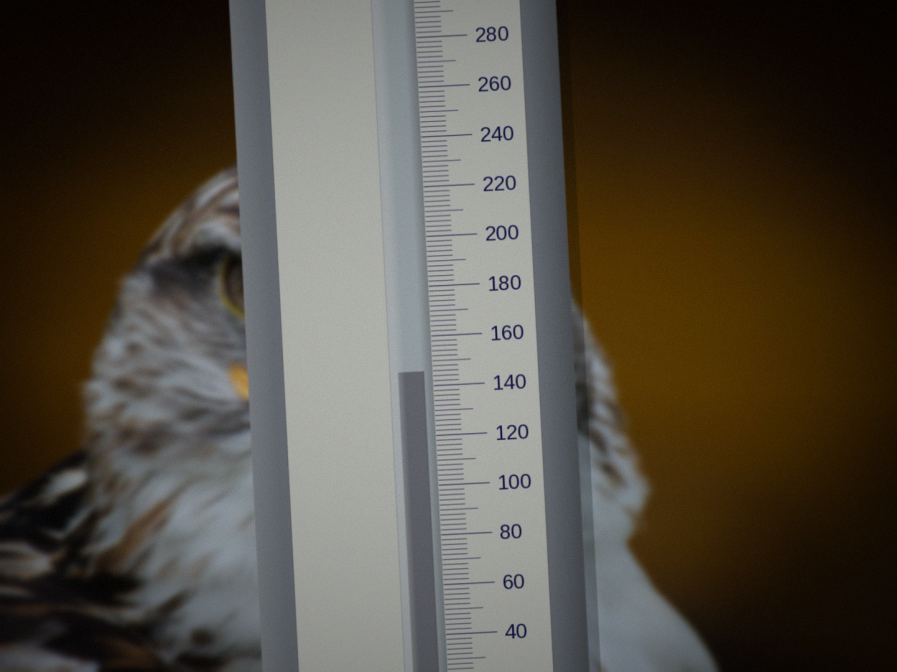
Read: 146,mmHg
